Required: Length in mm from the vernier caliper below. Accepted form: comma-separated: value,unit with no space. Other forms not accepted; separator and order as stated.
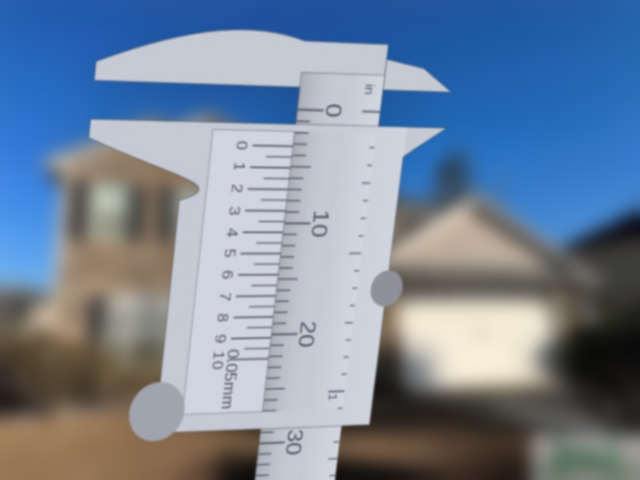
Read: 3.2,mm
